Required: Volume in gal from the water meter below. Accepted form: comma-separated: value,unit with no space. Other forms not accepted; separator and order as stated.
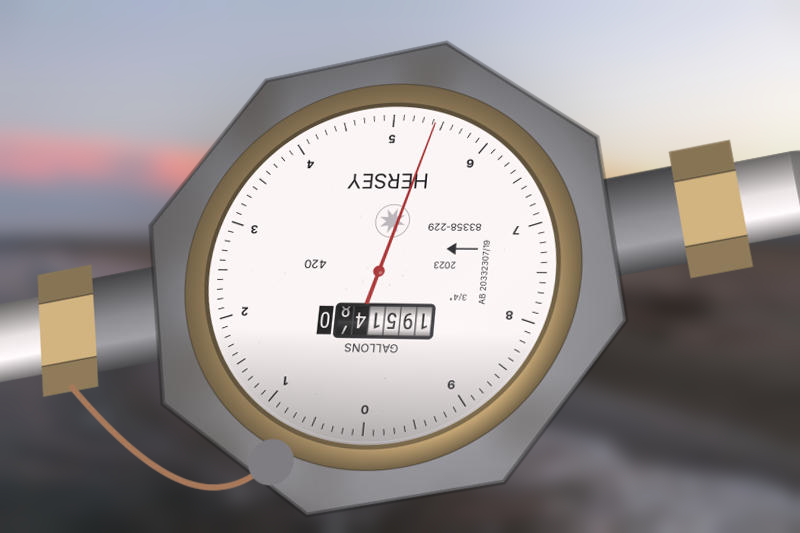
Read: 1951475.4,gal
